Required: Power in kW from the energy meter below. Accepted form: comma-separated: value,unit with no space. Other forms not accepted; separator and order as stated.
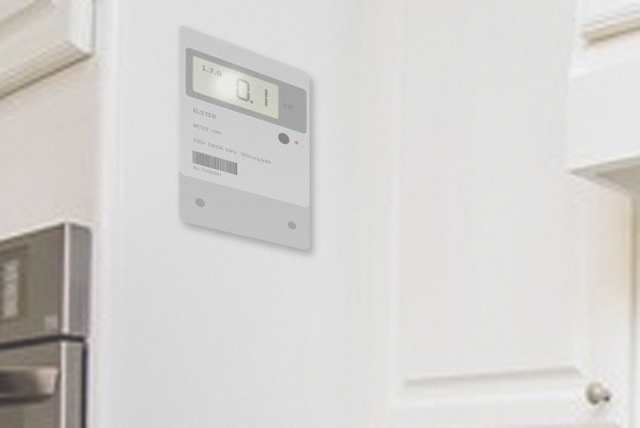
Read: 0.1,kW
